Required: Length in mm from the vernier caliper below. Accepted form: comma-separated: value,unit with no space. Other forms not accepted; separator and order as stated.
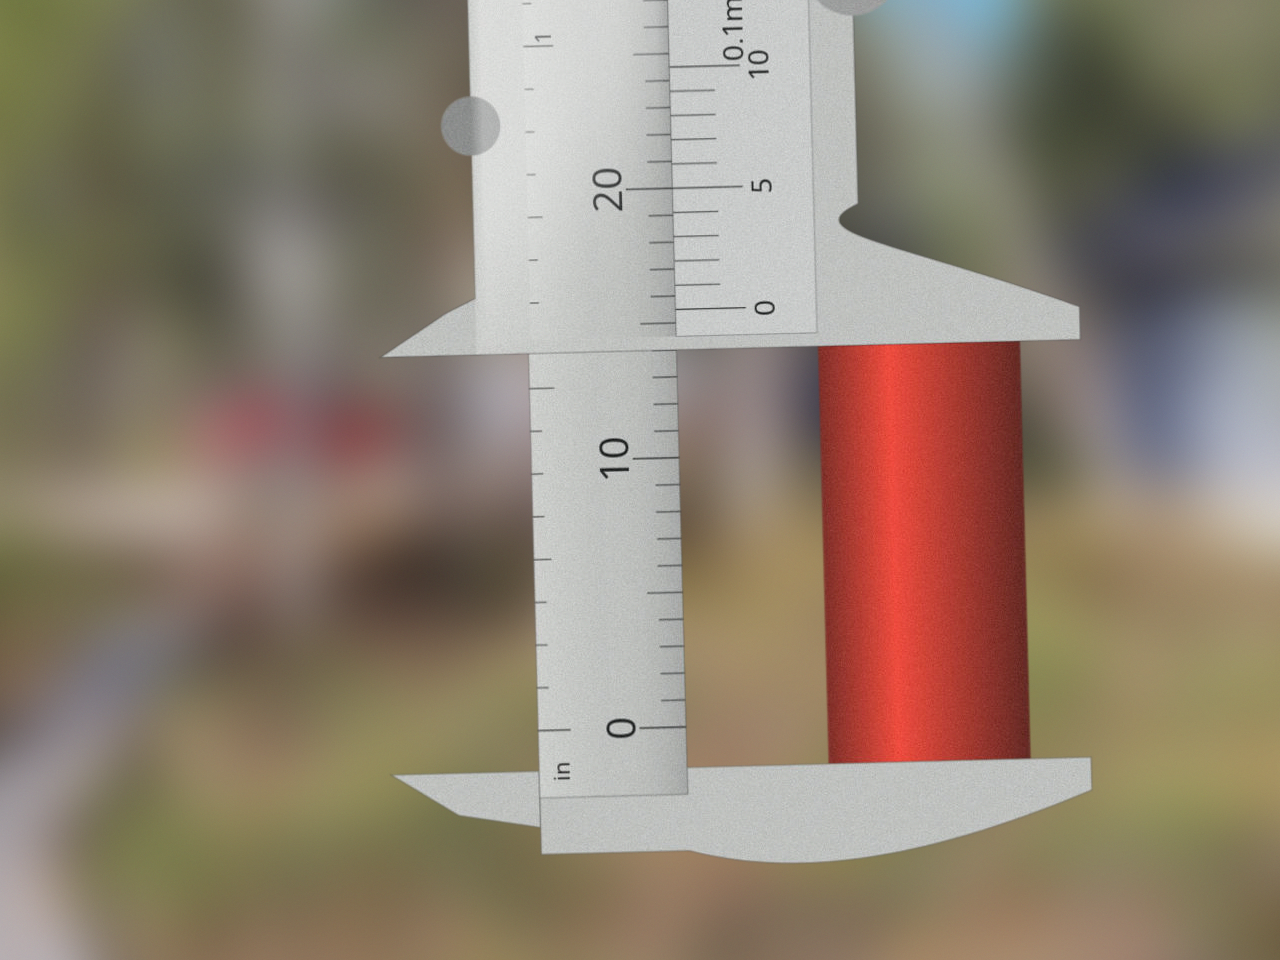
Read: 15.5,mm
